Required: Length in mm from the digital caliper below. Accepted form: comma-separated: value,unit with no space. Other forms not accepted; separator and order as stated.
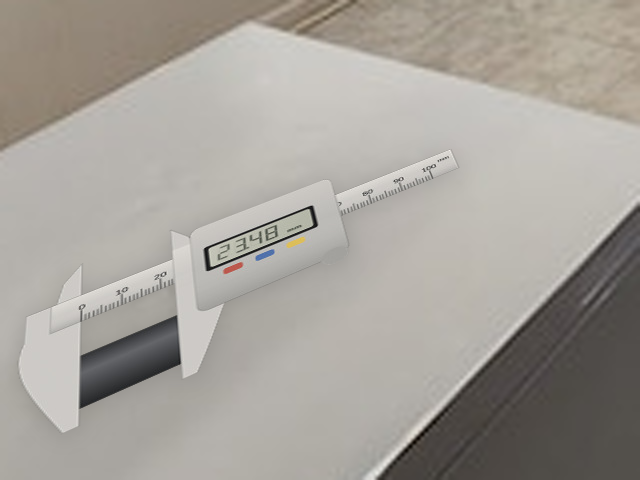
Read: 23.48,mm
